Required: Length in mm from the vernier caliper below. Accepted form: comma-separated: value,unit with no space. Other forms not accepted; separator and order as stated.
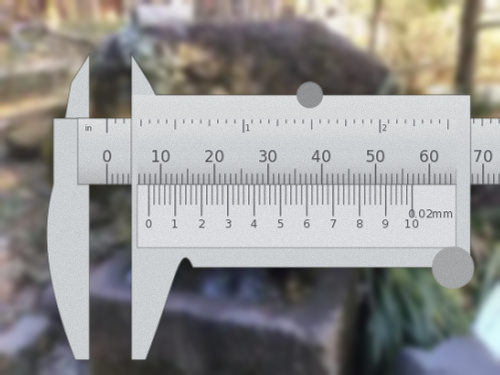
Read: 7.8,mm
